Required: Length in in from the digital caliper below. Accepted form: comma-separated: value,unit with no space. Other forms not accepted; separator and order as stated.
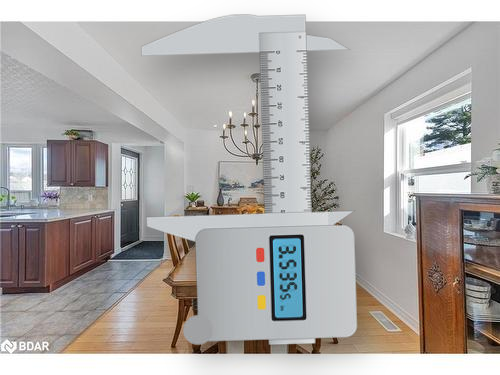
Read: 3.5355,in
